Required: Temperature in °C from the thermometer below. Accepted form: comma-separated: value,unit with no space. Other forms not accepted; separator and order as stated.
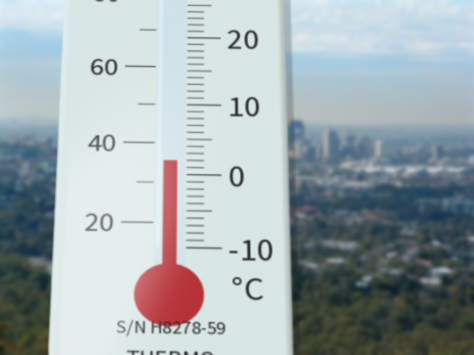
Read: 2,°C
